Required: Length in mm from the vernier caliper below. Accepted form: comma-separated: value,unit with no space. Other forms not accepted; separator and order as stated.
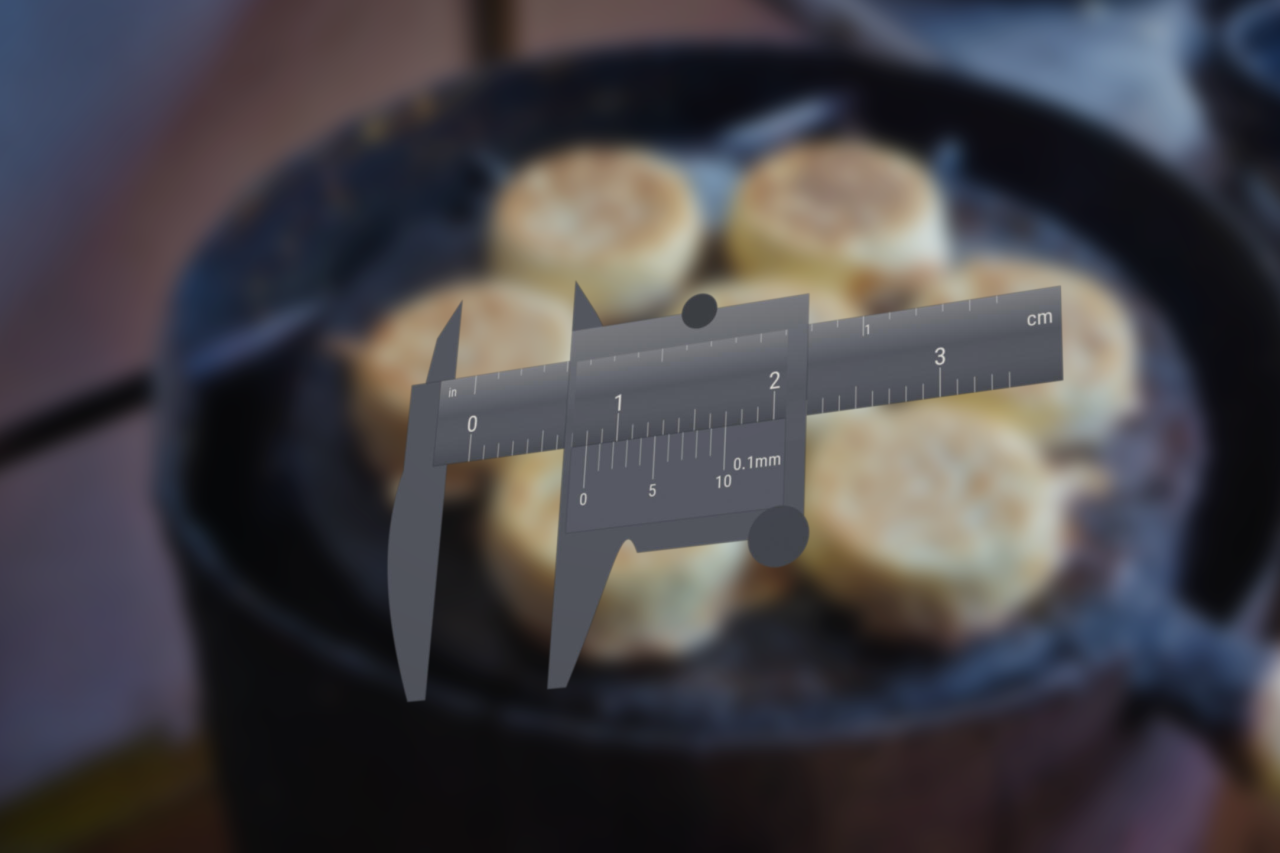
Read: 8.0,mm
